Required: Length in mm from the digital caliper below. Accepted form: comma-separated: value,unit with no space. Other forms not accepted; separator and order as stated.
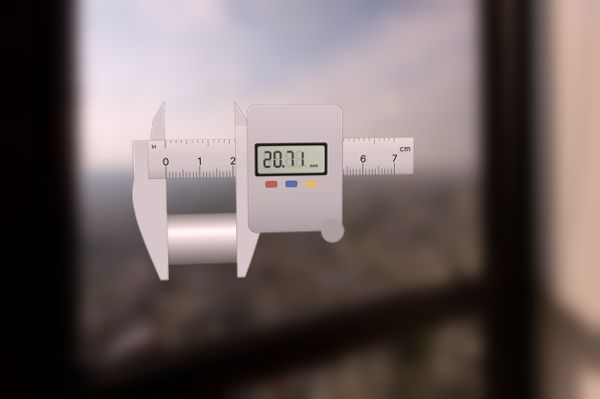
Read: 20.71,mm
